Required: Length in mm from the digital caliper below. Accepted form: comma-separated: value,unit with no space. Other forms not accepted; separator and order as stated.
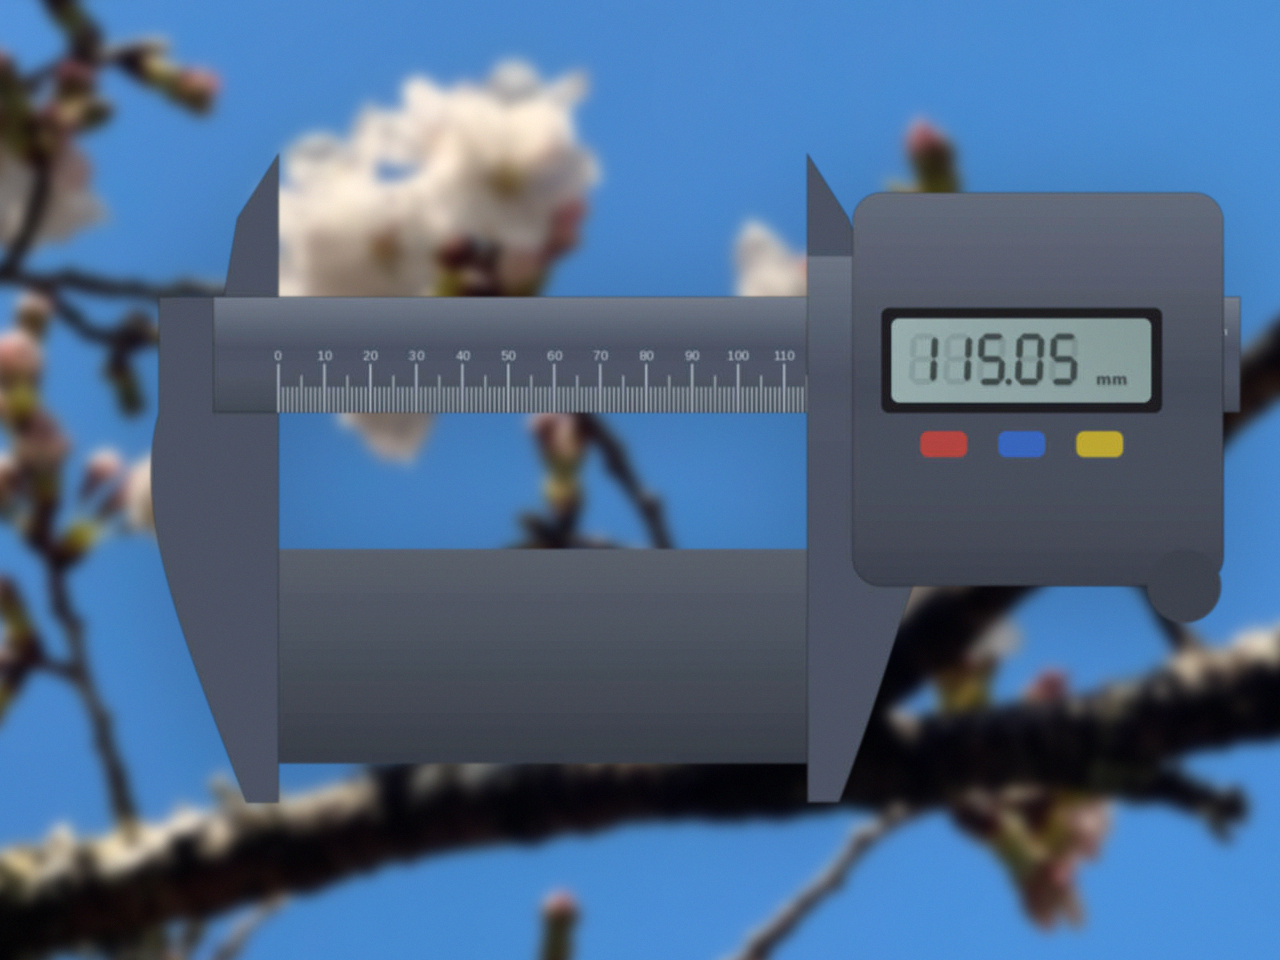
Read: 115.05,mm
